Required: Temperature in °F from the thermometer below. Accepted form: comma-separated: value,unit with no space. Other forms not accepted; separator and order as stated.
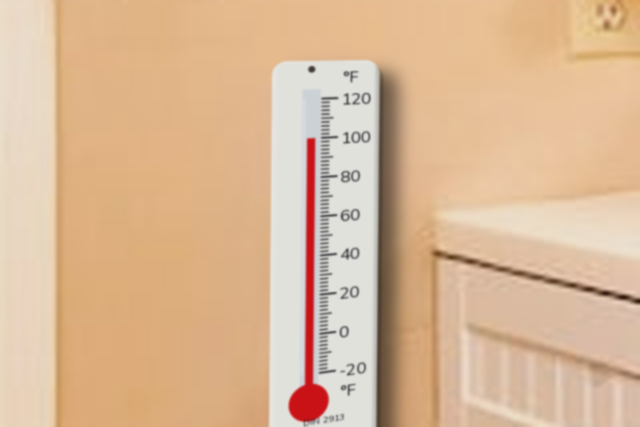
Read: 100,°F
